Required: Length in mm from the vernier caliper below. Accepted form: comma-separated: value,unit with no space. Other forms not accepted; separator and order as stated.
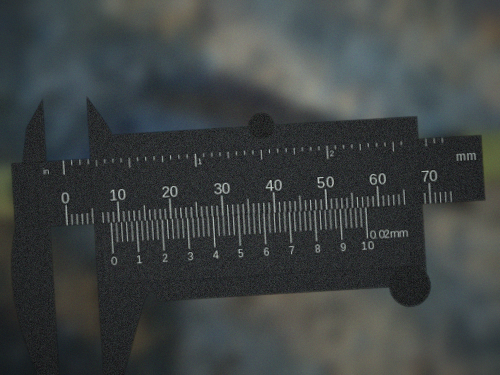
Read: 8.5,mm
